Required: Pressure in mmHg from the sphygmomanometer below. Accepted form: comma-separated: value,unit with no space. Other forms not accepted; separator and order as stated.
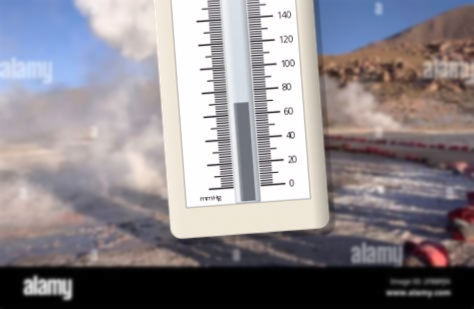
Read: 70,mmHg
